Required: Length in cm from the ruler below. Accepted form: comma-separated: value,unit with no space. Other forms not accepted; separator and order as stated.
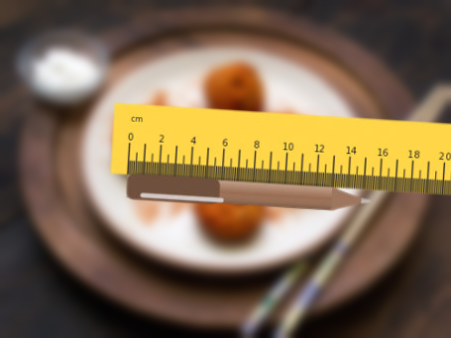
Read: 15.5,cm
